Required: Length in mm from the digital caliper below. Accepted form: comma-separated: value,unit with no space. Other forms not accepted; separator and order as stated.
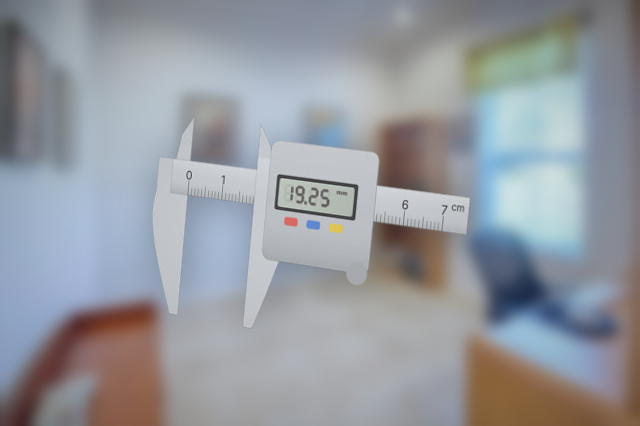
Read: 19.25,mm
